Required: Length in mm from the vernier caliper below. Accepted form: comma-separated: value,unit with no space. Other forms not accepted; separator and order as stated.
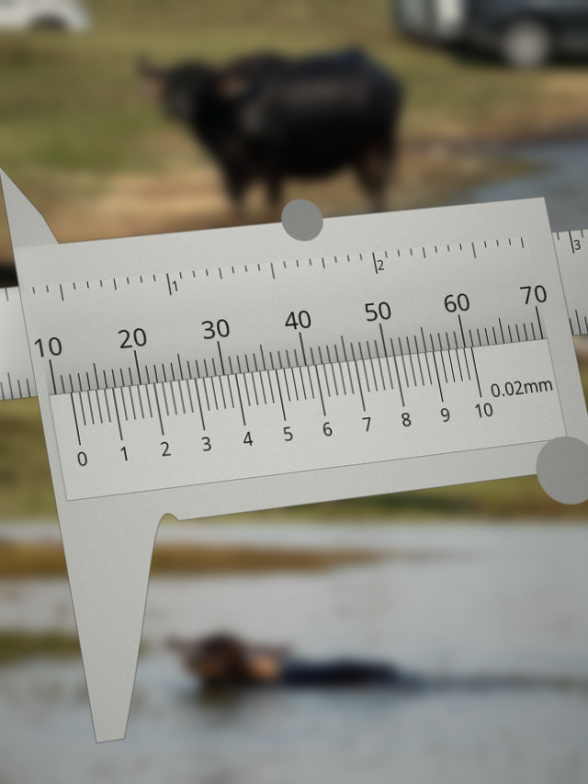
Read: 11.8,mm
